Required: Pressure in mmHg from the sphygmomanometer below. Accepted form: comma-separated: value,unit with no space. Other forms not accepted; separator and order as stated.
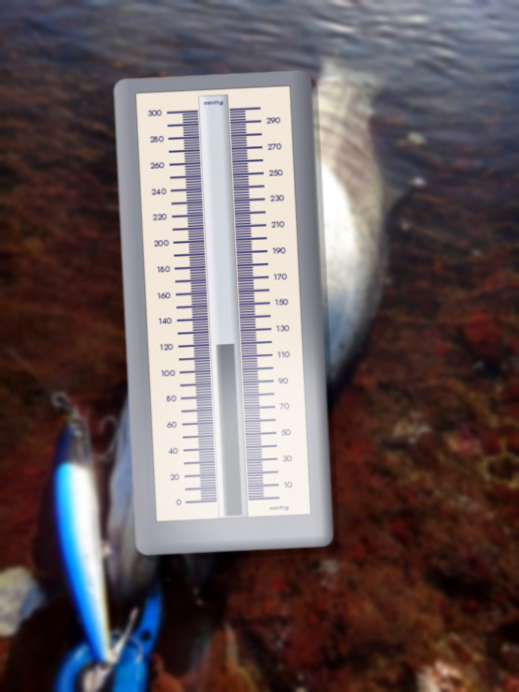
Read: 120,mmHg
